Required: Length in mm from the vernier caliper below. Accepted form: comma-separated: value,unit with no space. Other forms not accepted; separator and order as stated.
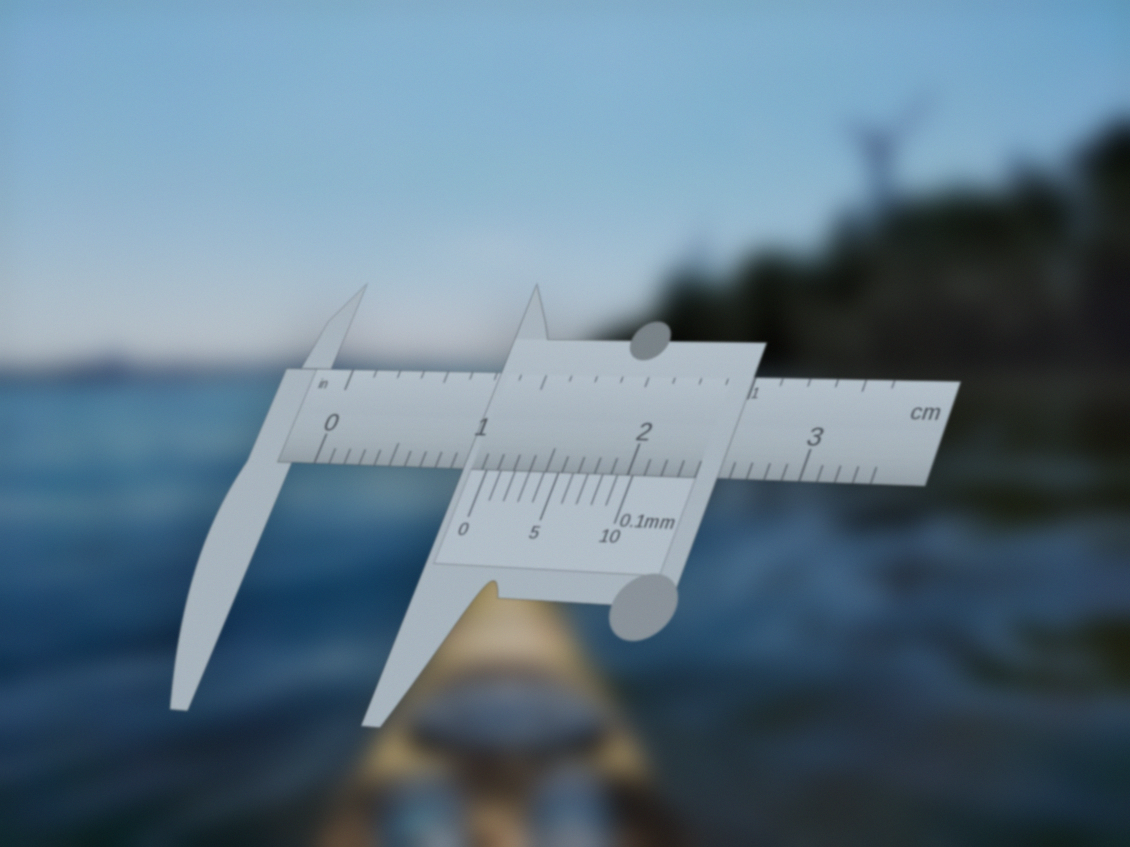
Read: 11.3,mm
